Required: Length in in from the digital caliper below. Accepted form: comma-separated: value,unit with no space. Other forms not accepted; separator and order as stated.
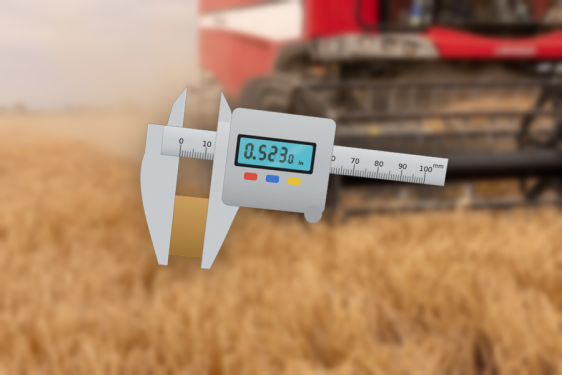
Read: 0.5230,in
